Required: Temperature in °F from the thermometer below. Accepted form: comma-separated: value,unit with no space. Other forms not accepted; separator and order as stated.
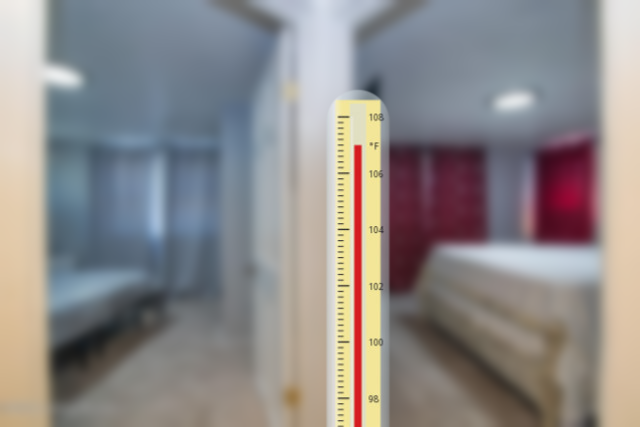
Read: 107,°F
